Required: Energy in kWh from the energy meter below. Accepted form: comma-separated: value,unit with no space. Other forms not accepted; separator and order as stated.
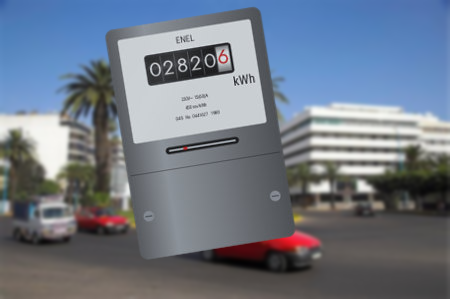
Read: 2820.6,kWh
